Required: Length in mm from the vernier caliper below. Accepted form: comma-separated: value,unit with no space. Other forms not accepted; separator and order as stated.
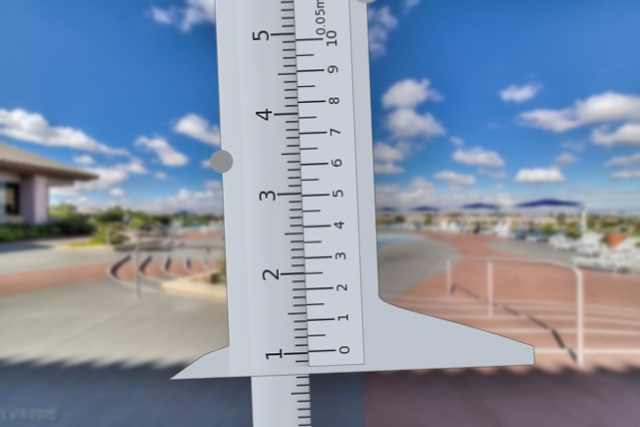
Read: 10.2,mm
